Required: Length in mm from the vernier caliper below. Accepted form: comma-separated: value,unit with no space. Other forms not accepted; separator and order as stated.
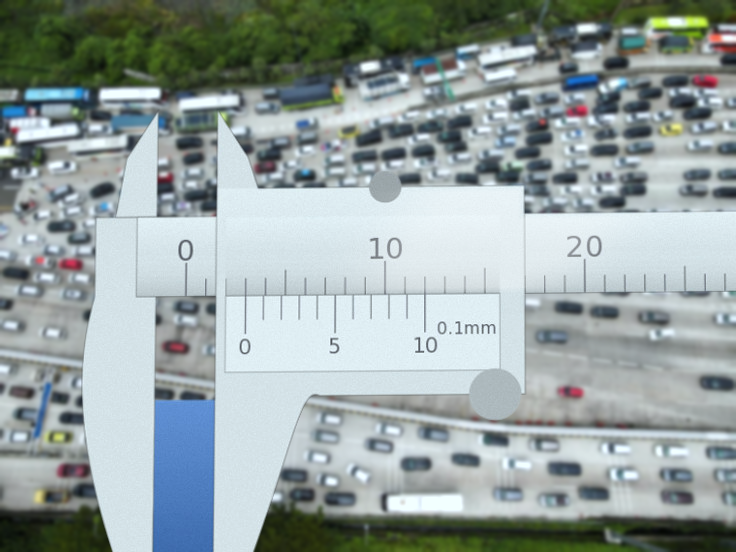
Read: 3.0,mm
